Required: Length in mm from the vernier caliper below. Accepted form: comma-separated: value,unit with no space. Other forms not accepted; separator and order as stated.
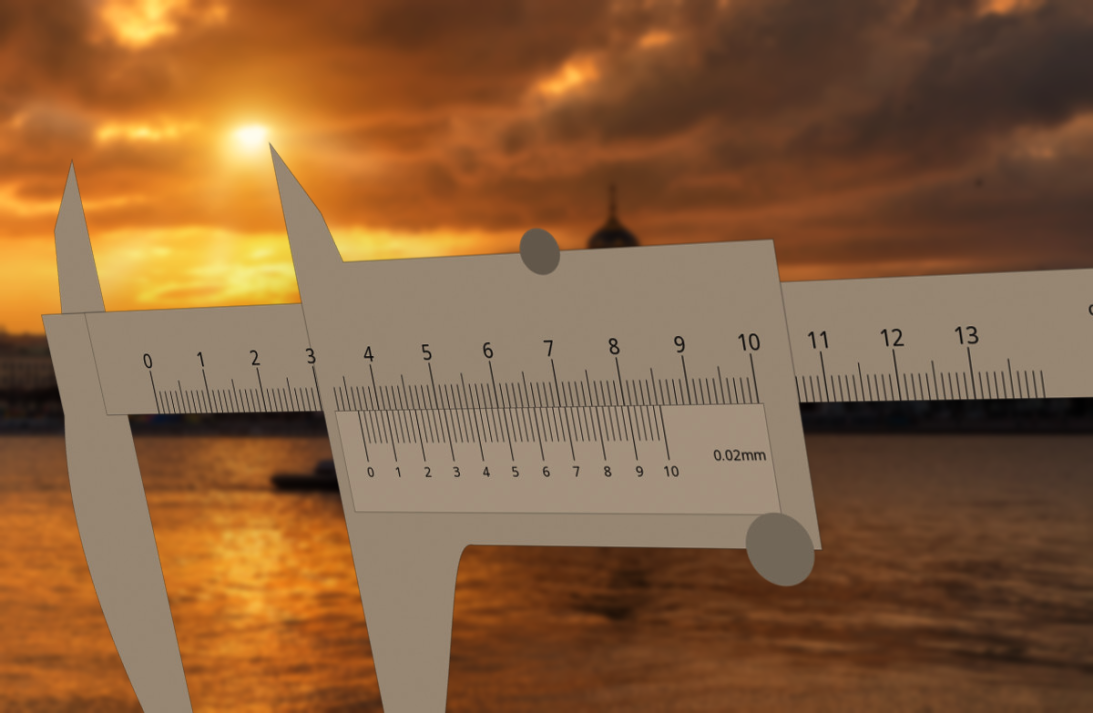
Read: 36.4,mm
